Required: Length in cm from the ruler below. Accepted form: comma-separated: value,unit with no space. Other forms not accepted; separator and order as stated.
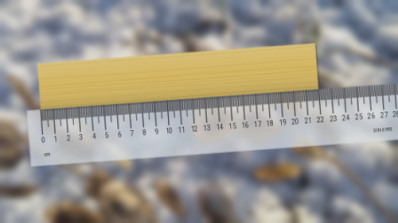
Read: 22,cm
